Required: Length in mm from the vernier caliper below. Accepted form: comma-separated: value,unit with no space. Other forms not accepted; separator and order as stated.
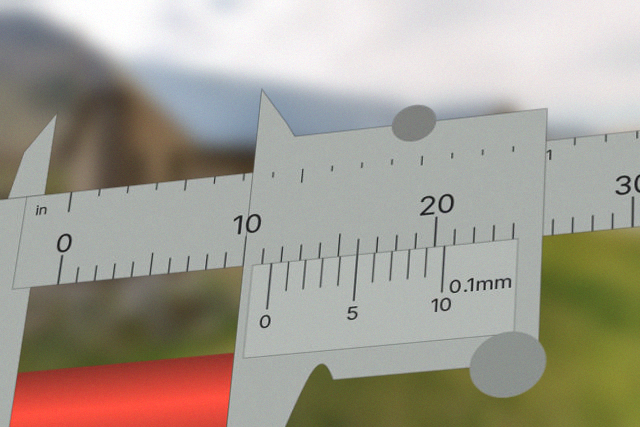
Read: 11.5,mm
